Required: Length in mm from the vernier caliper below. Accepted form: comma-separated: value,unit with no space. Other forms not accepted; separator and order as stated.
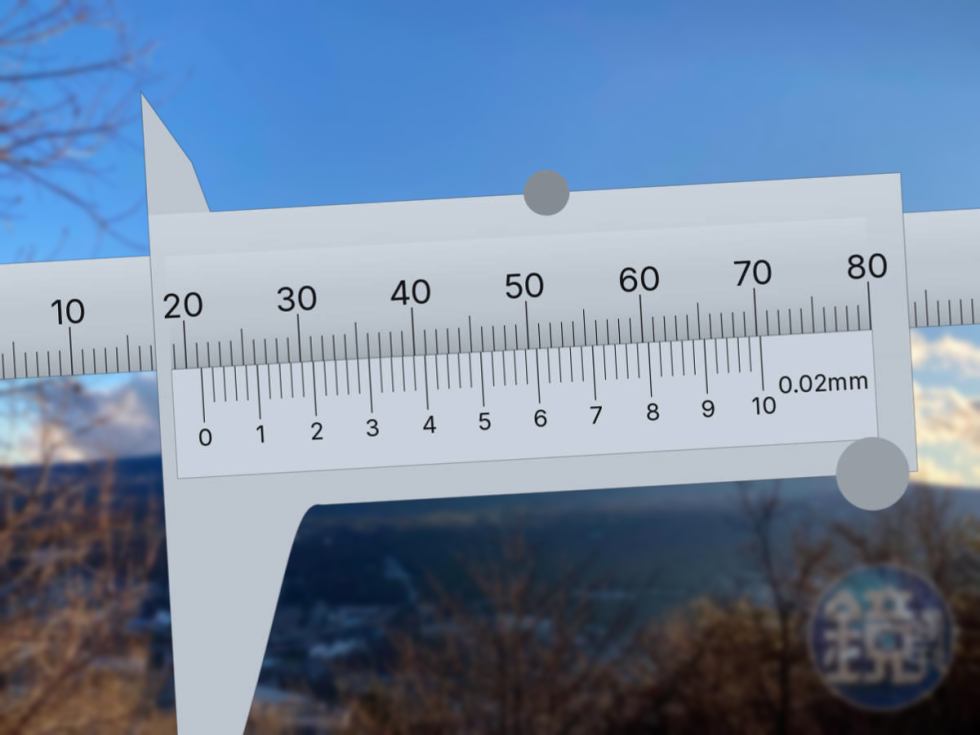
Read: 21.3,mm
